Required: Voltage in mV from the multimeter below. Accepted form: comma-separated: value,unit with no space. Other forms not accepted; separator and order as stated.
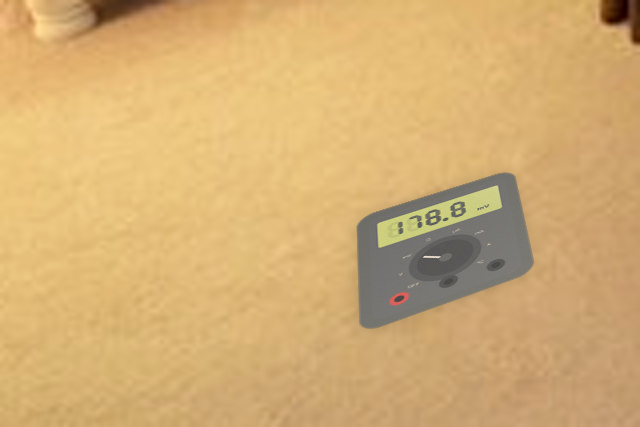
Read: 178.8,mV
